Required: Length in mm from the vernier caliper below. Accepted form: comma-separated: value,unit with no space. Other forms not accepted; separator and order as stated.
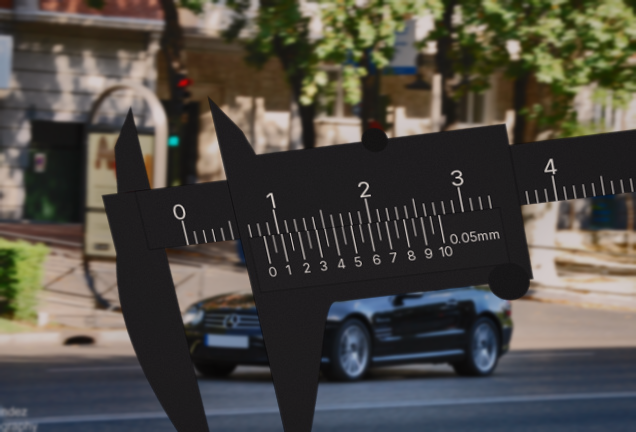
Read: 8.4,mm
